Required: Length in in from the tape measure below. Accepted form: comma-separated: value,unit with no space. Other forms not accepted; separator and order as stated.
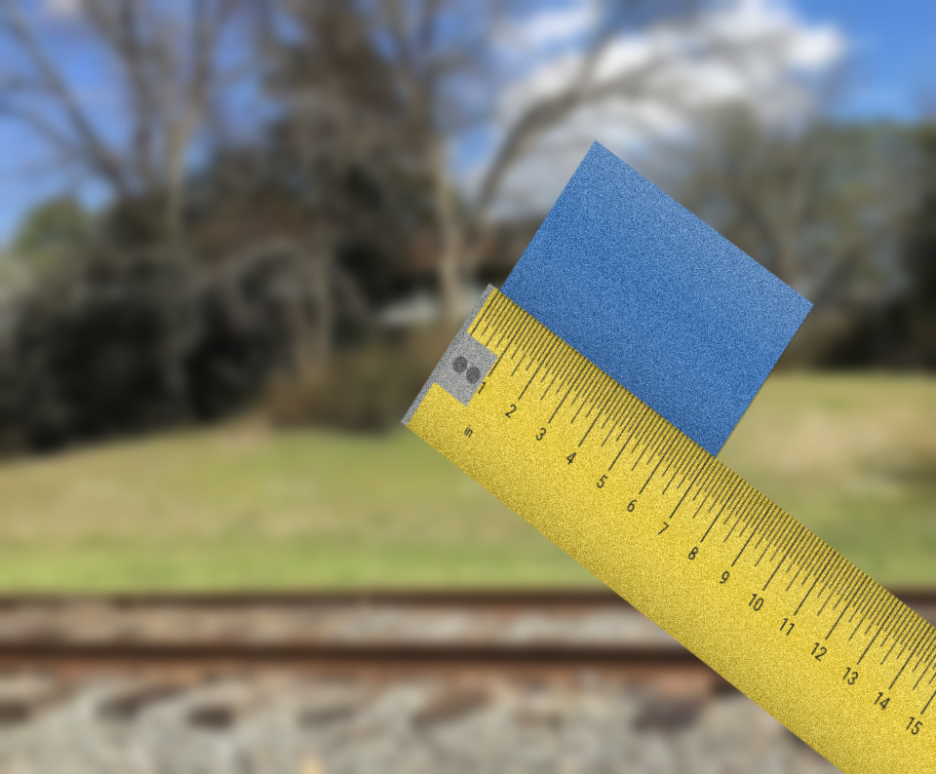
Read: 7.125,in
